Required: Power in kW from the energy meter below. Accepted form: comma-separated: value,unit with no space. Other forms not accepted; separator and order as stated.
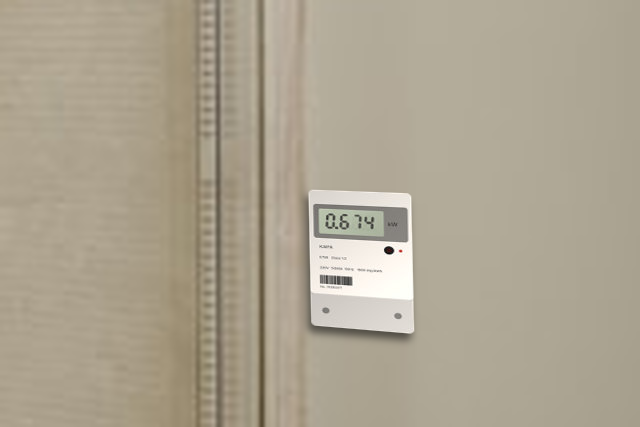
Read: 0.674,kW
